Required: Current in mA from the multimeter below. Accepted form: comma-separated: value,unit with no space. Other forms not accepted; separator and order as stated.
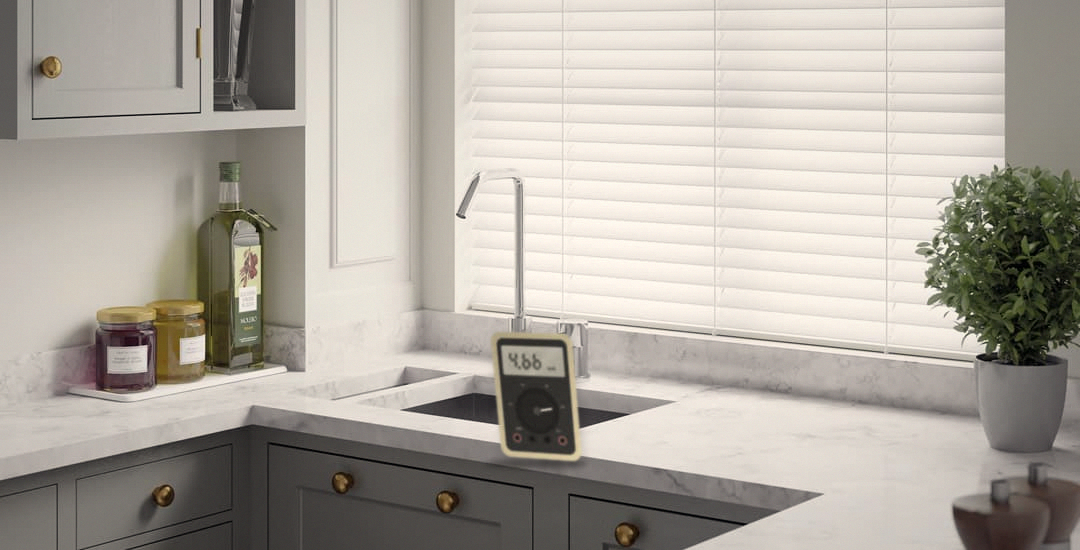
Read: 4.66,mA
